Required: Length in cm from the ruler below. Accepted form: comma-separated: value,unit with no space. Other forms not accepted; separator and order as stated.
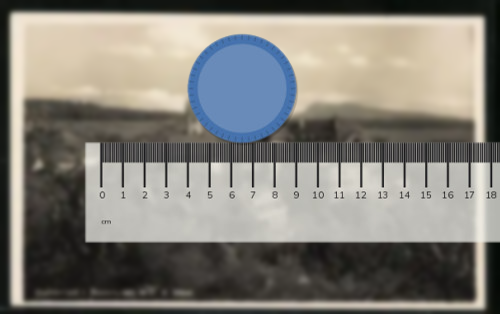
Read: 5,cm
